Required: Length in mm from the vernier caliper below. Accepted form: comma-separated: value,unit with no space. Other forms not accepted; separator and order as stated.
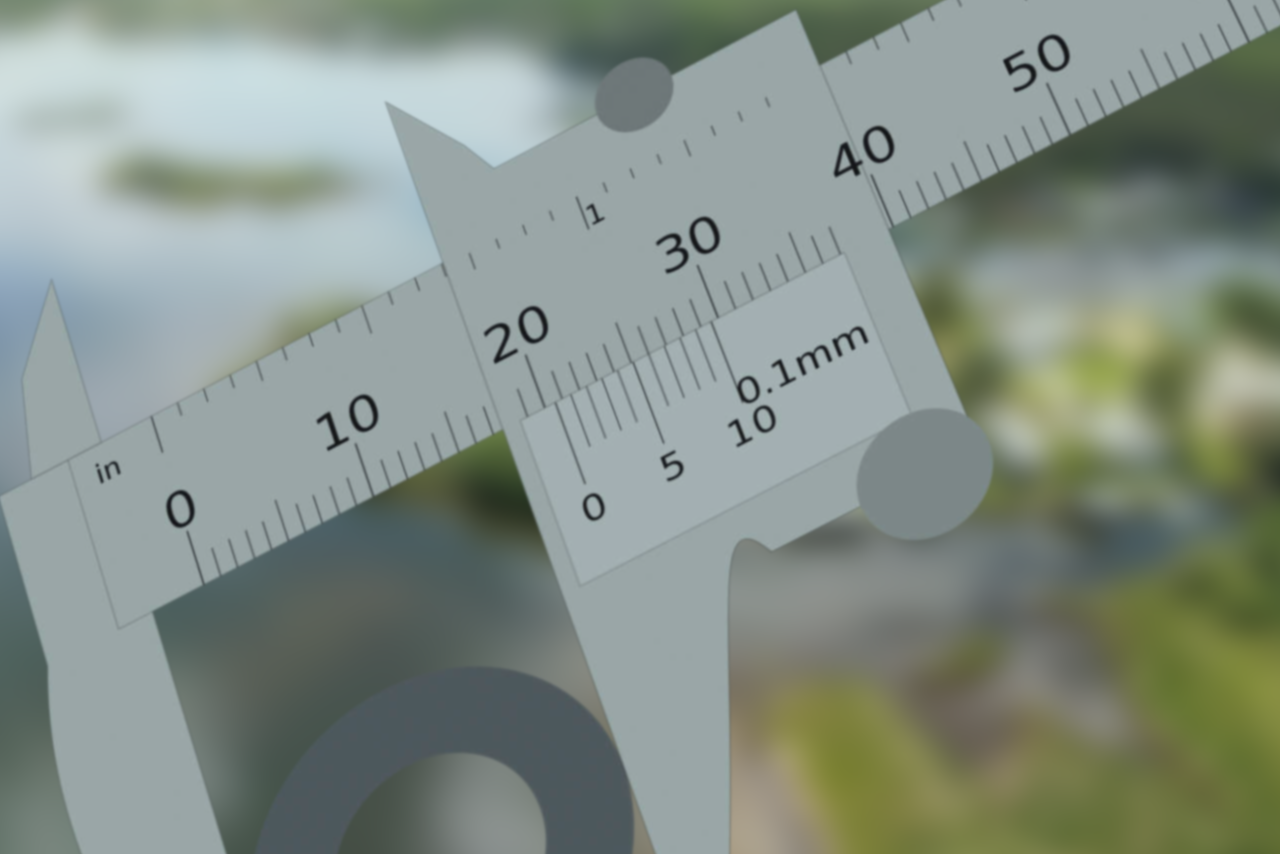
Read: 20.6,mm
